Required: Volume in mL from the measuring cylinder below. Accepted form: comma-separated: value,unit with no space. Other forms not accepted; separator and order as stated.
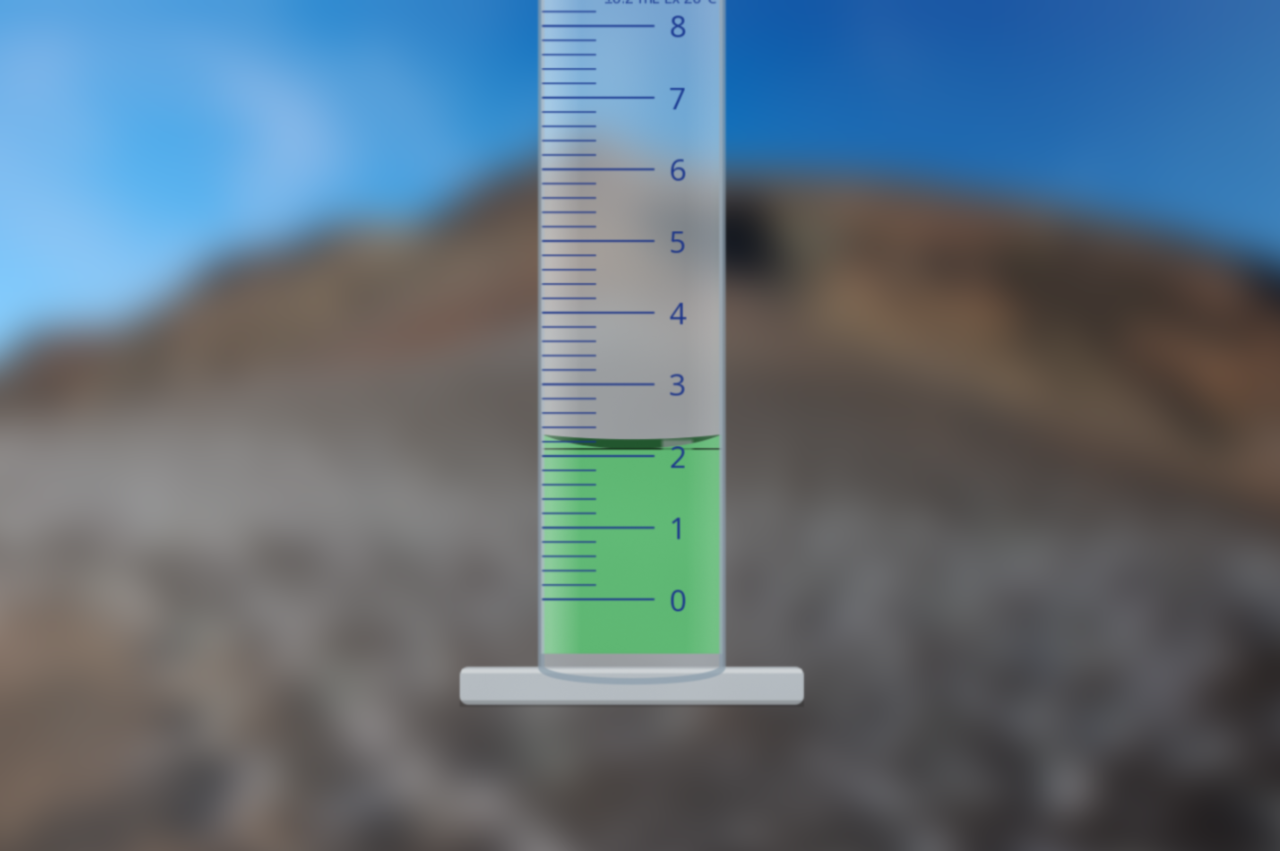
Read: 2.1,mL
